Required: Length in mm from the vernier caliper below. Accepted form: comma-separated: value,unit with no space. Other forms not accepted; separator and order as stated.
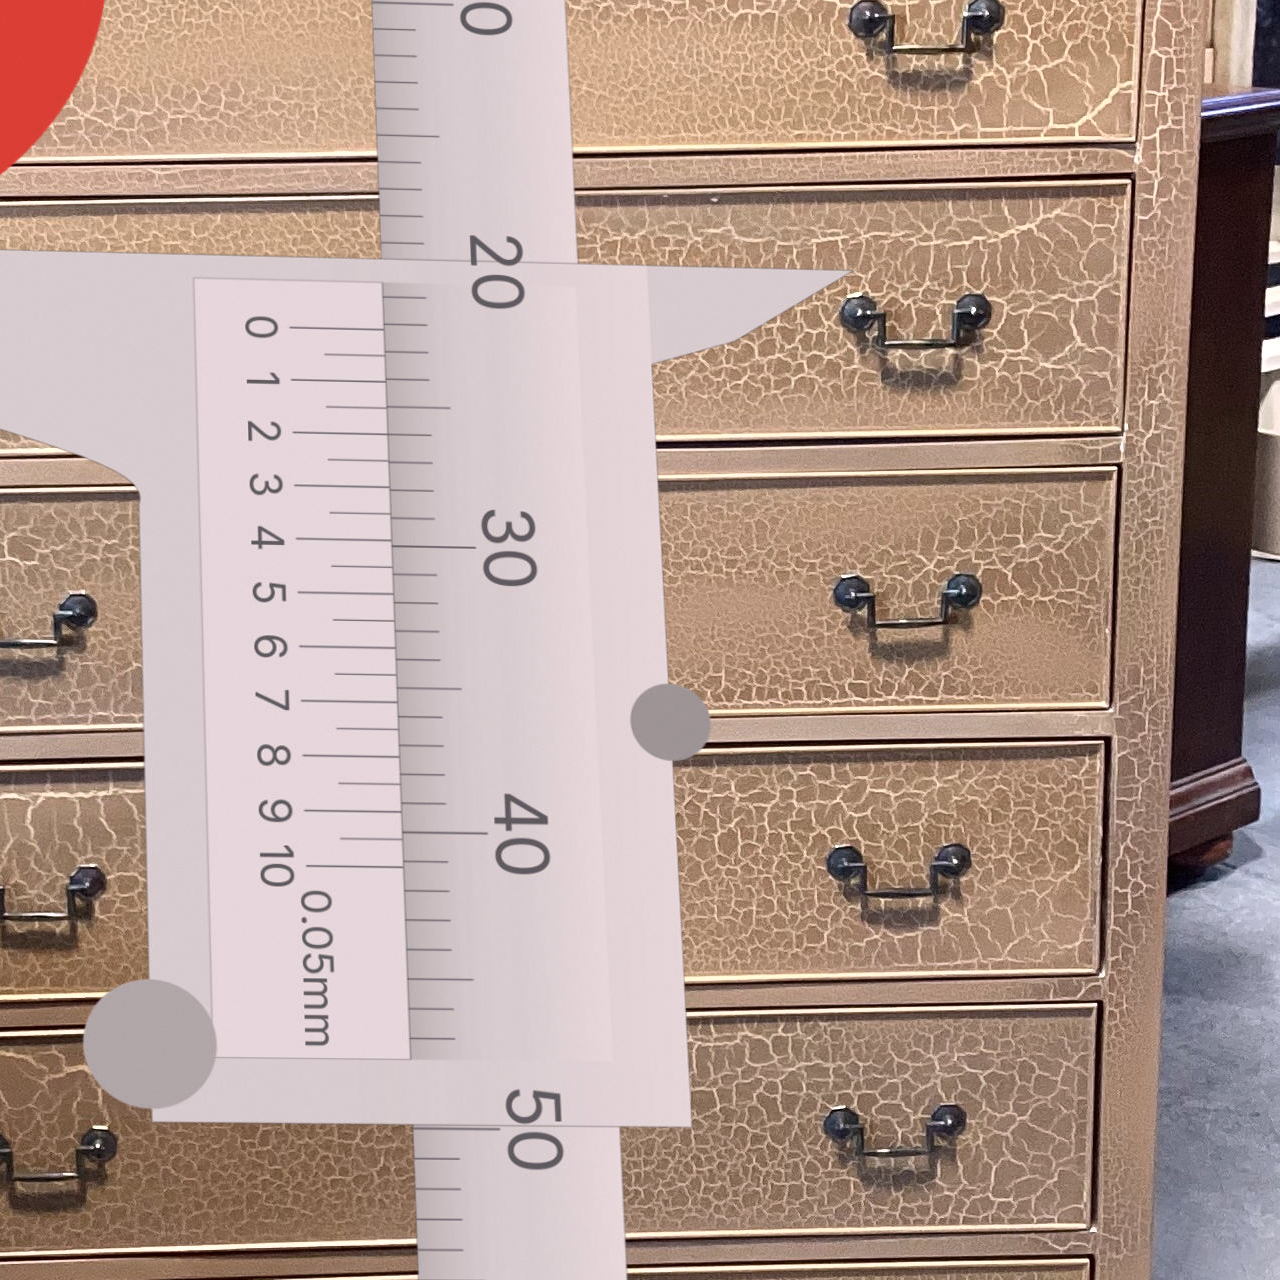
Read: 22.20,mm
